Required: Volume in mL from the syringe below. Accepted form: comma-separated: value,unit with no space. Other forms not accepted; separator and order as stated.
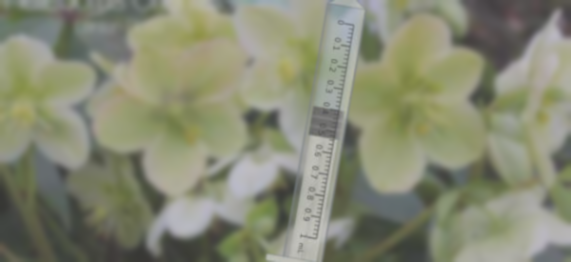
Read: 0.4,mL
